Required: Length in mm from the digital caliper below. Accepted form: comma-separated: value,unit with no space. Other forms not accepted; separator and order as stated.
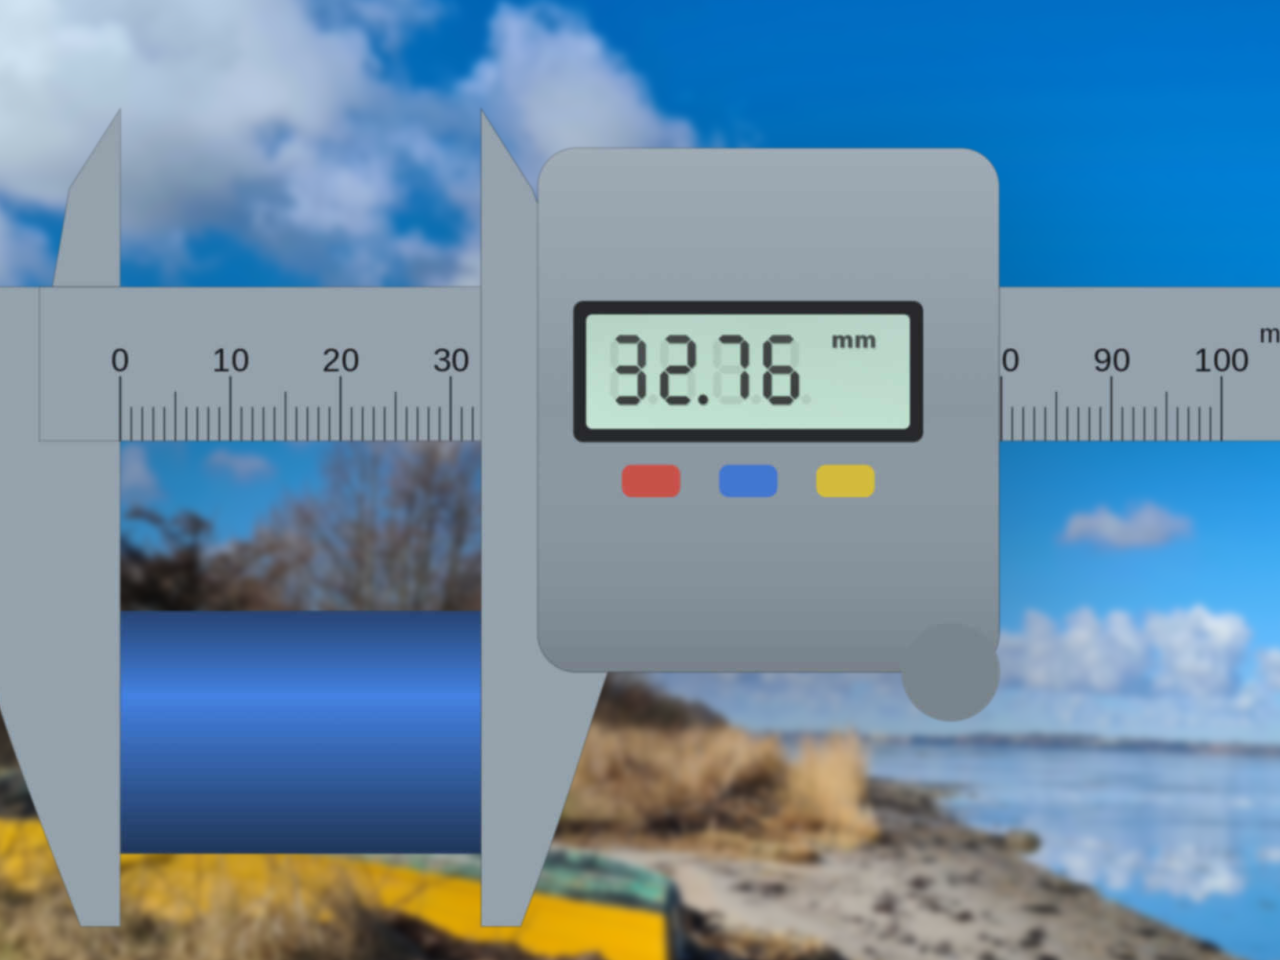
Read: 32.76,mm
